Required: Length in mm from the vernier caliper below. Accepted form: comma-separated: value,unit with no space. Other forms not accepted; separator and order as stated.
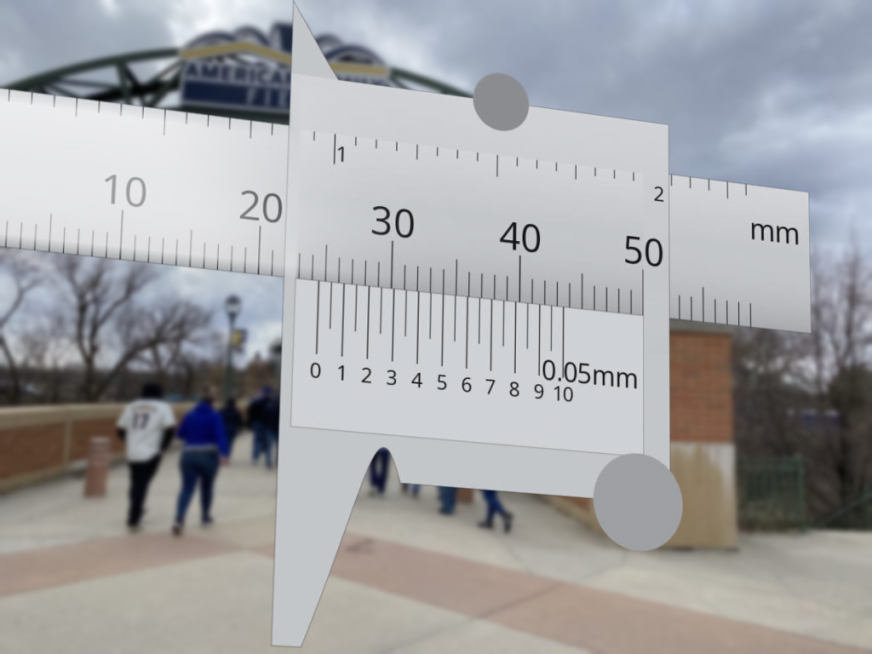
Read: 24.5,mm
